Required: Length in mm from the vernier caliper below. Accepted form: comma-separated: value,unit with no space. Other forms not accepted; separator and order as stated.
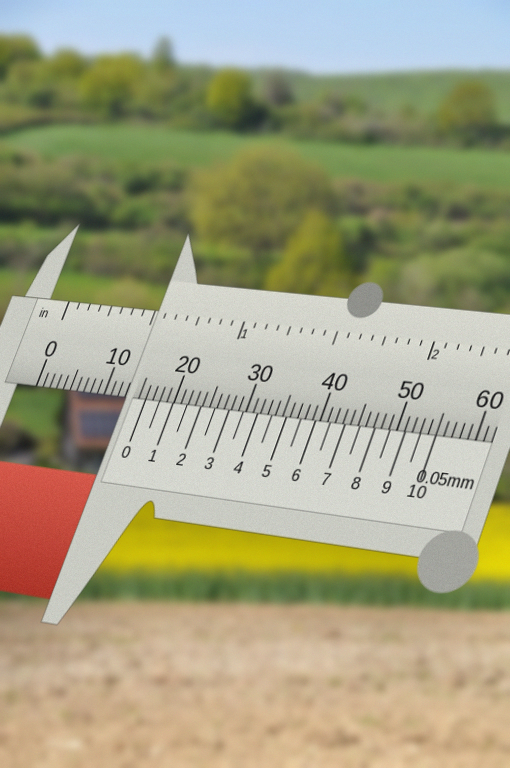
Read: 16.0,mm
